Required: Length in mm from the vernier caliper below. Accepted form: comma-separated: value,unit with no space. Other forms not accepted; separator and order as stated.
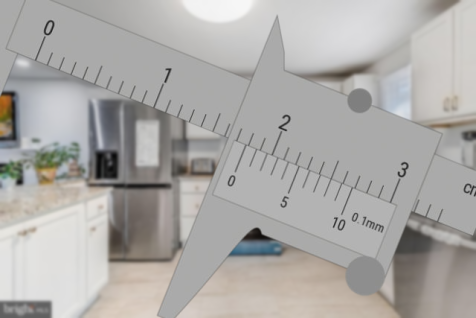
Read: 17.8,mm
